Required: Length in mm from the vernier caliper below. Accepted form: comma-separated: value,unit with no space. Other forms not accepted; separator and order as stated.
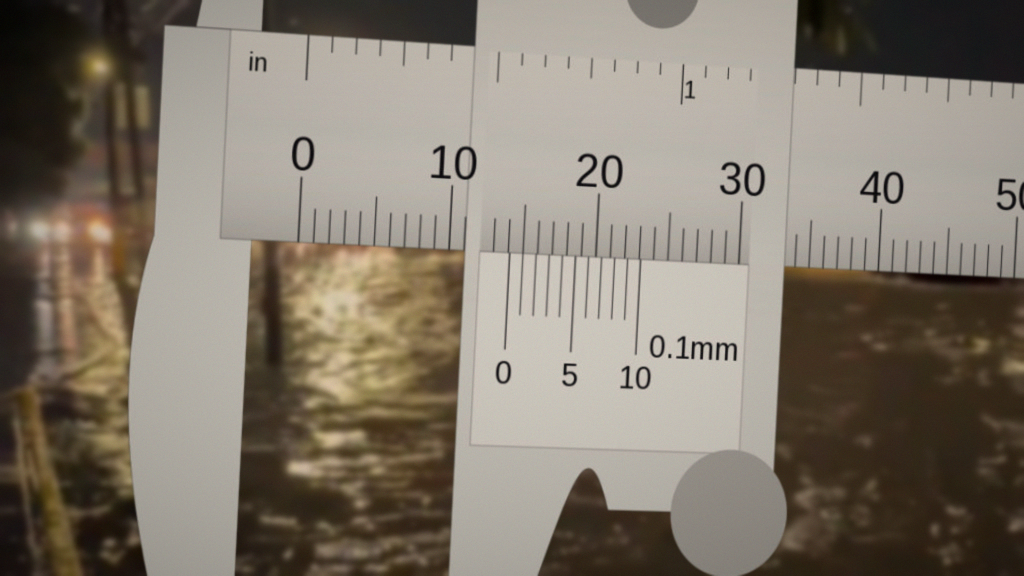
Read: 14.1,mm
